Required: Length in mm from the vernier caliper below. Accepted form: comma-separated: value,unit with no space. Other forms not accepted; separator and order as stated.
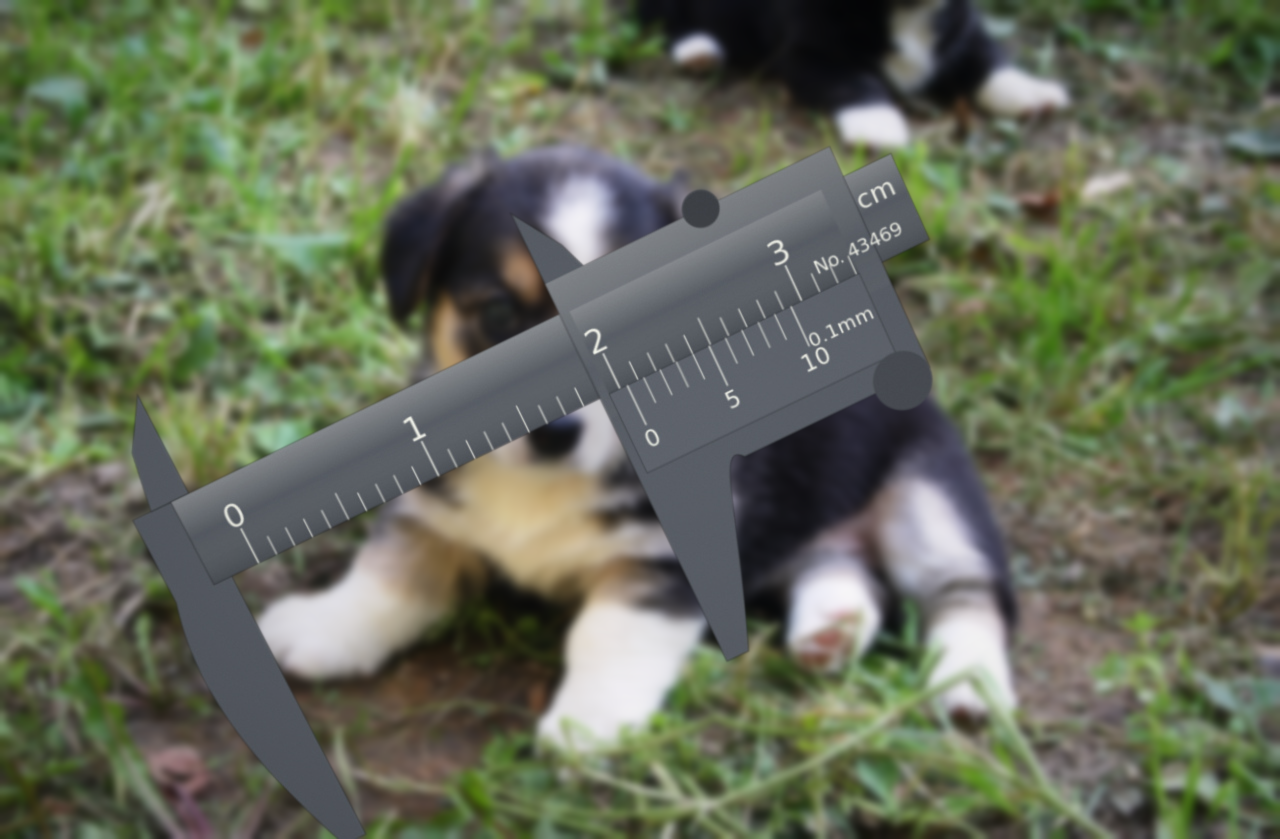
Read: 20.4,mm
